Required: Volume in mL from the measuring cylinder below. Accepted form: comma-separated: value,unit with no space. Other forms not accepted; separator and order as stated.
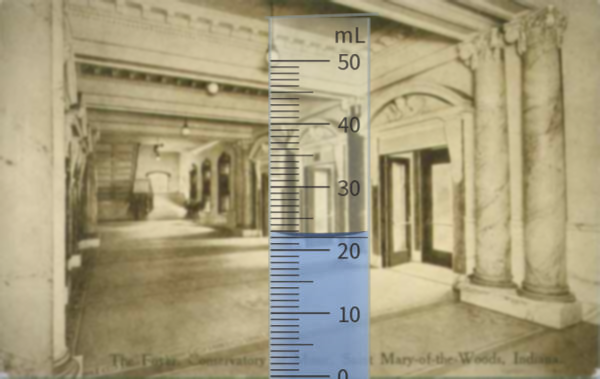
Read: 22,mL
